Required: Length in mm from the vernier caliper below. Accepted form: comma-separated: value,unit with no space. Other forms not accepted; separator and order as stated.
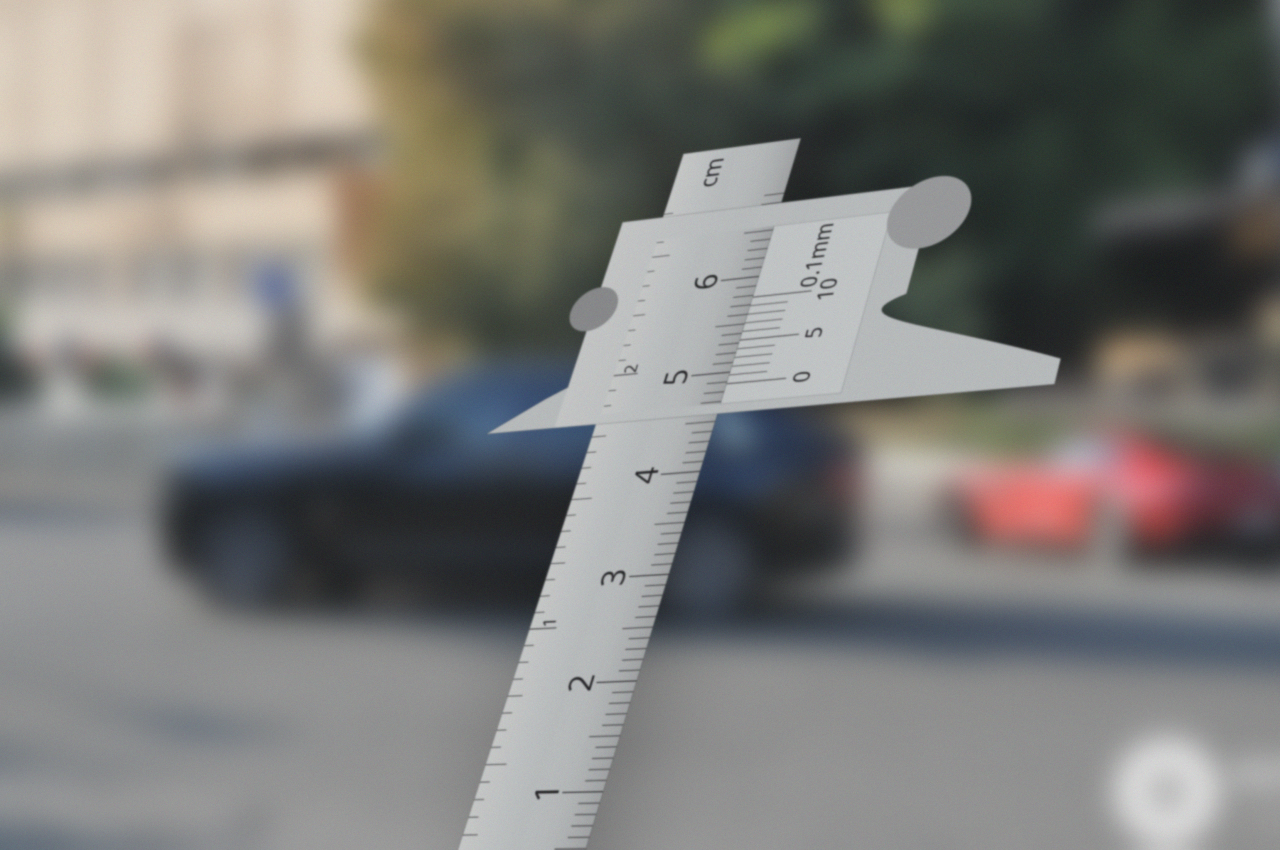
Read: 48.8,mm
